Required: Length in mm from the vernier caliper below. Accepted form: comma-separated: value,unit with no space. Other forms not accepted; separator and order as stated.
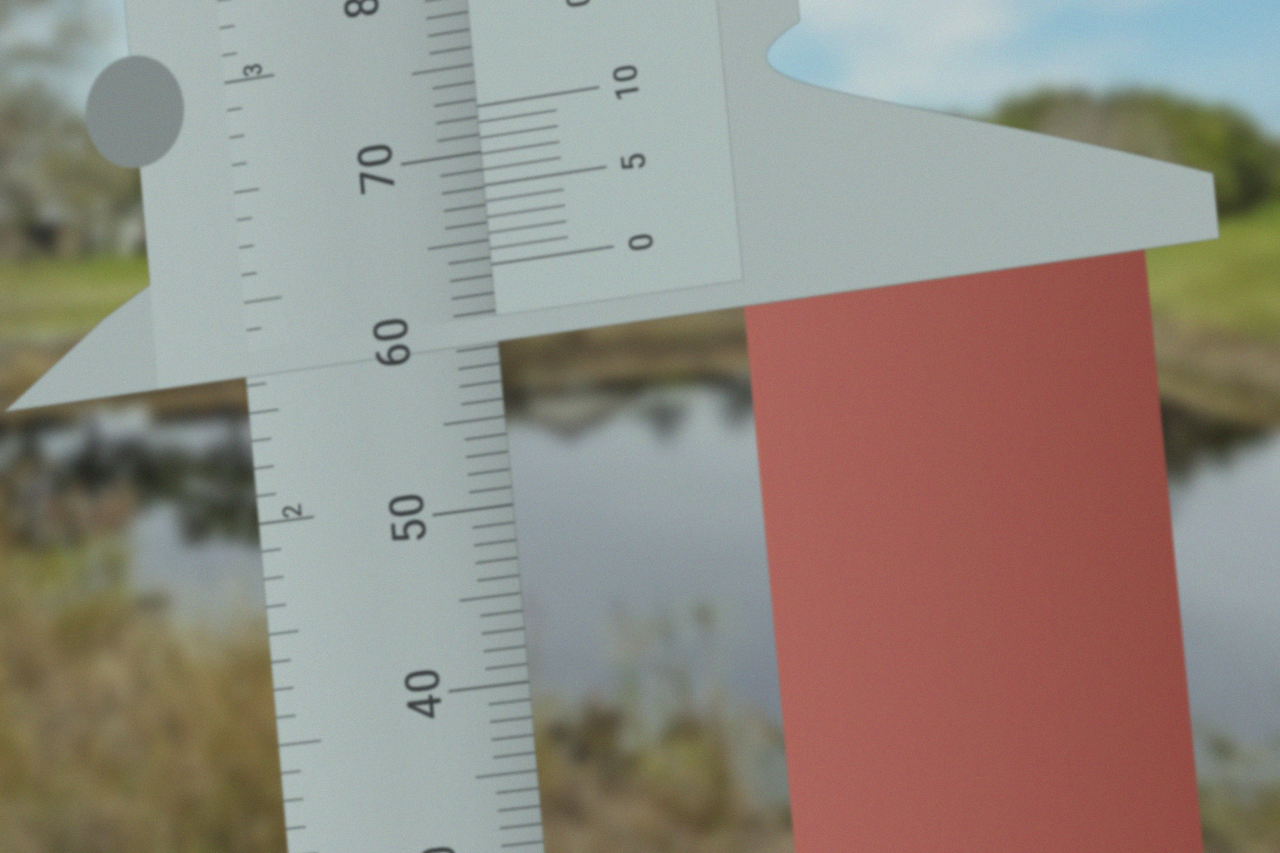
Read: 63.6,mm
